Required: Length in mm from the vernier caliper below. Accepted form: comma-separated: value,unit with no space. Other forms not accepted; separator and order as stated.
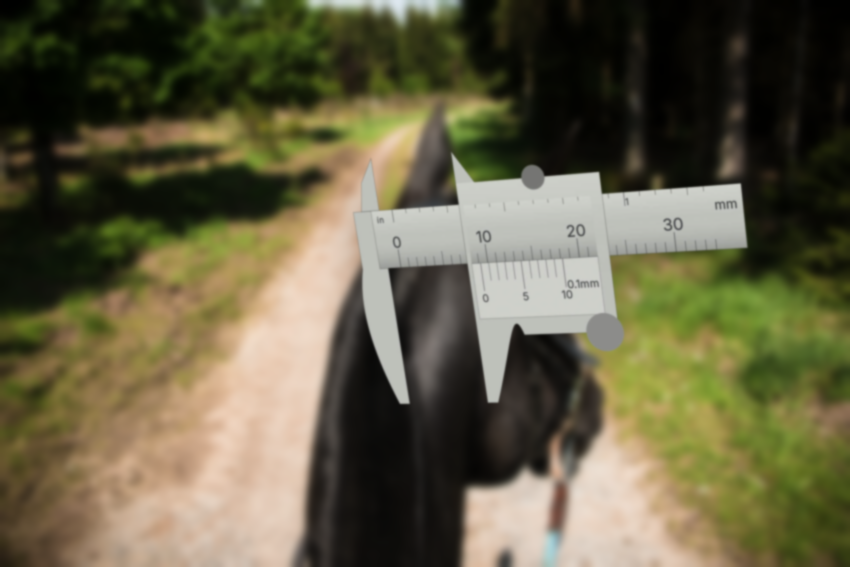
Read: 9.2,mm
